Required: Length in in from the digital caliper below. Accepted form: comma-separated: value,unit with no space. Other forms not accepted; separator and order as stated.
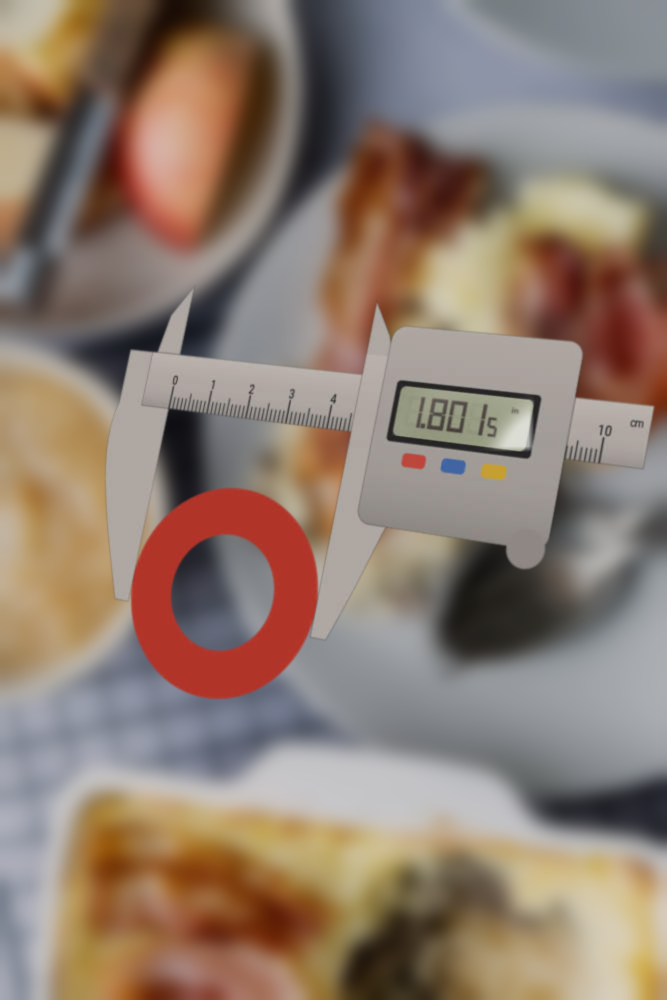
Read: 1.8015,in
